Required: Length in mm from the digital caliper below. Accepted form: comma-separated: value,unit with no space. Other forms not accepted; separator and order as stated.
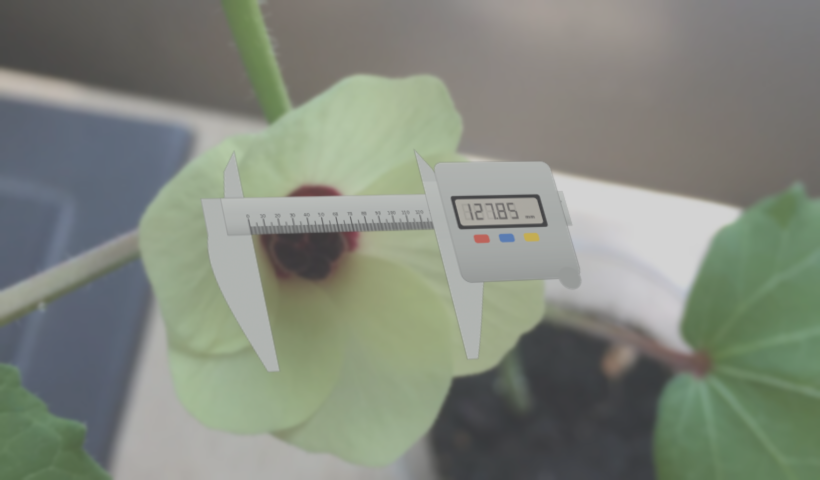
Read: 127.85,mm
